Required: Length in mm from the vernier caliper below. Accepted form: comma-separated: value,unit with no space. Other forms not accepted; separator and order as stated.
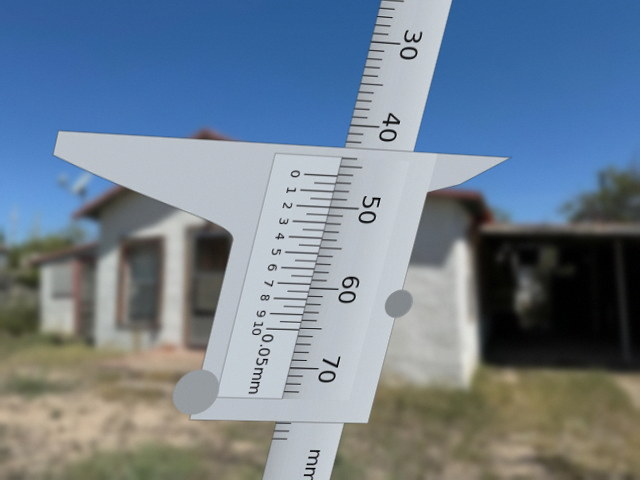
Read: 46.2,mm
